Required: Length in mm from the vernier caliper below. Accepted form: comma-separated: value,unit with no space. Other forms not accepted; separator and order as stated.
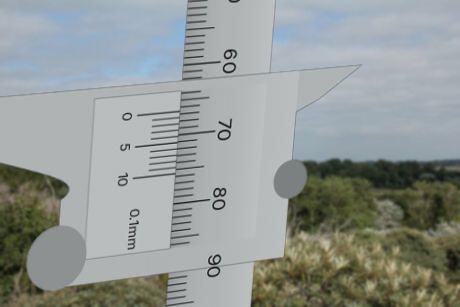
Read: 66.6,mm
